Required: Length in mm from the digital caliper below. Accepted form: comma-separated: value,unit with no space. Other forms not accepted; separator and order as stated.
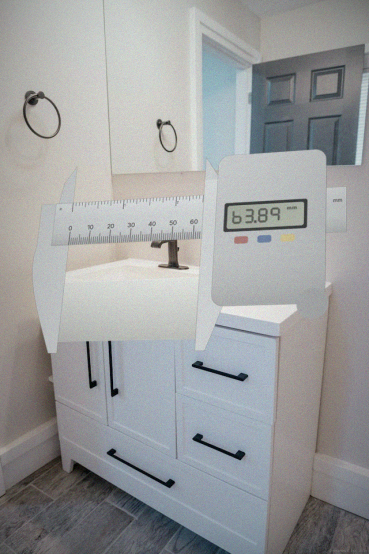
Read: 63.89,mm
